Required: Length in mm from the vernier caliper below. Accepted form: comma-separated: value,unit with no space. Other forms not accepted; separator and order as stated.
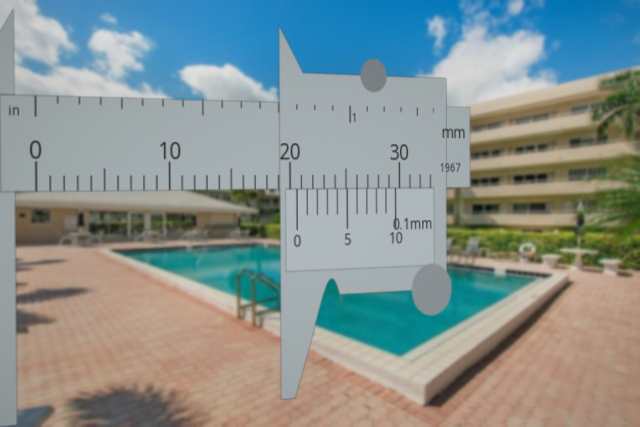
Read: 20.6,mm
